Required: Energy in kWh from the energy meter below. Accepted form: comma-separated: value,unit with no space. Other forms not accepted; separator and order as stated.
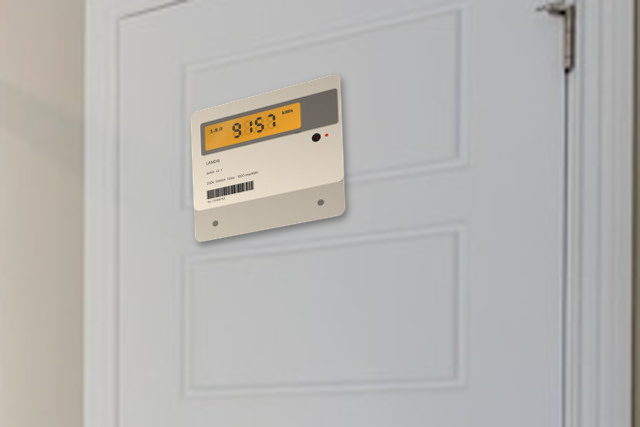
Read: 9157,kWh
